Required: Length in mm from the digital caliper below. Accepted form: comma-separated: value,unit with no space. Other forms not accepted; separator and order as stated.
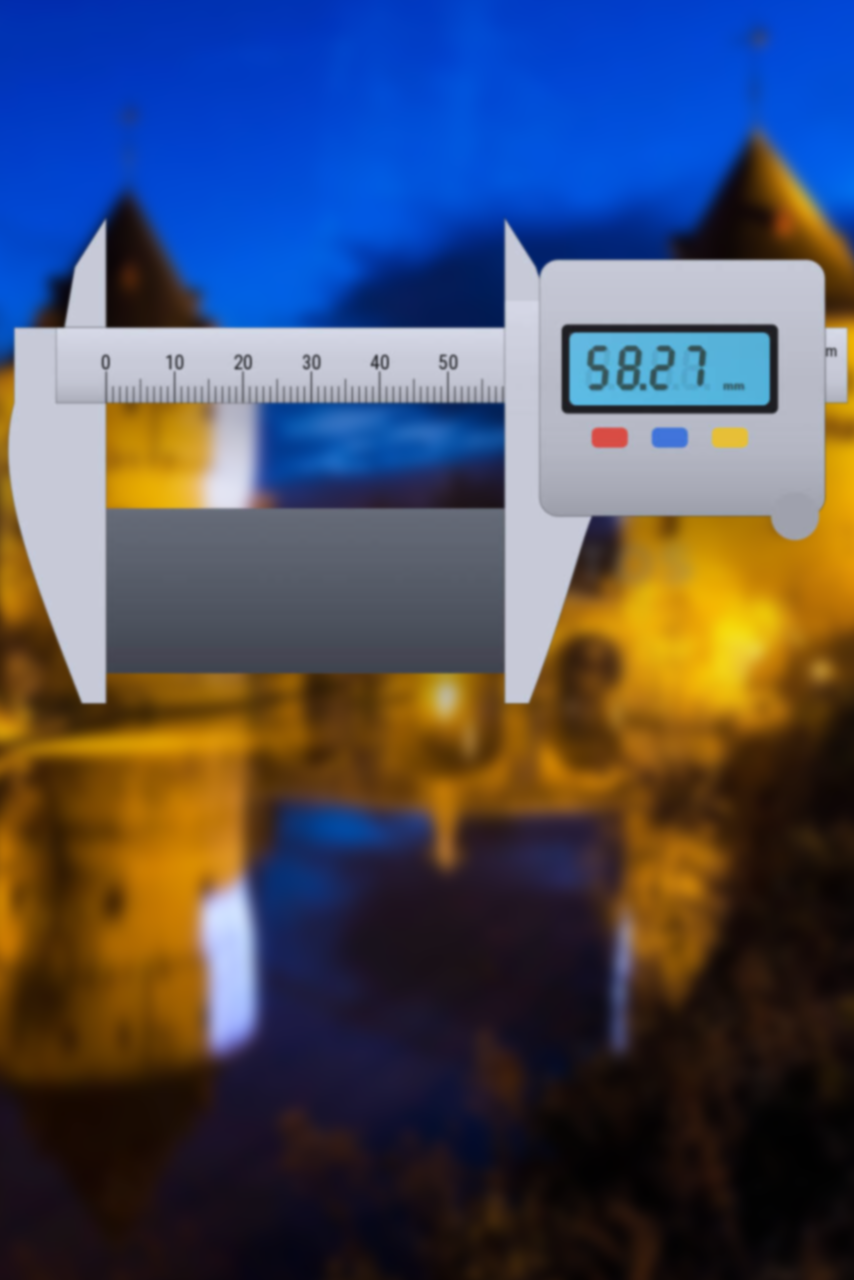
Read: 58.27,mm
